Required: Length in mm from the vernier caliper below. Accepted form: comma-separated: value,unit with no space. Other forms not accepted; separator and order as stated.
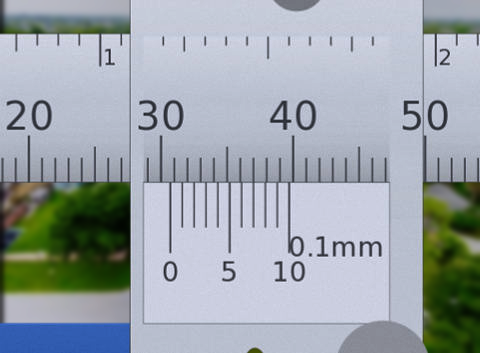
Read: 30.7,mm
